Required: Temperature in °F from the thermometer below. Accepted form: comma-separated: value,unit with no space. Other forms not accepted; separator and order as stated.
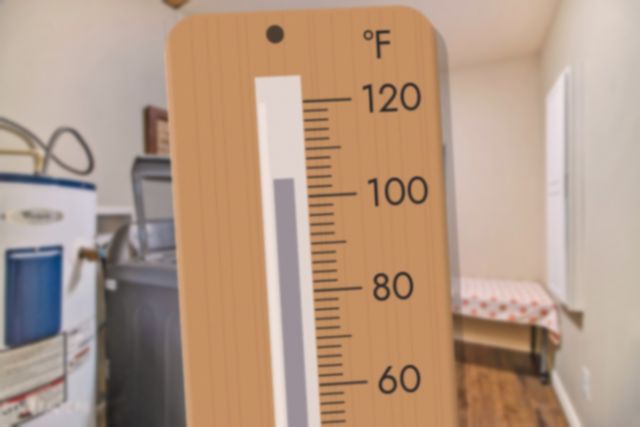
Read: 104,°F
